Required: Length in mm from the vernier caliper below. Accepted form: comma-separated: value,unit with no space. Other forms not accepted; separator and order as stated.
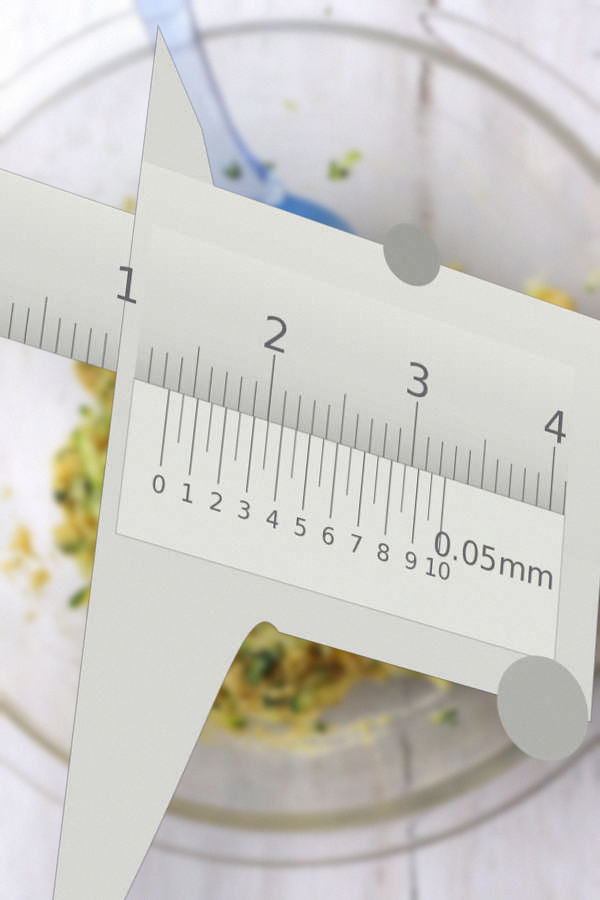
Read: 13.4,mm
